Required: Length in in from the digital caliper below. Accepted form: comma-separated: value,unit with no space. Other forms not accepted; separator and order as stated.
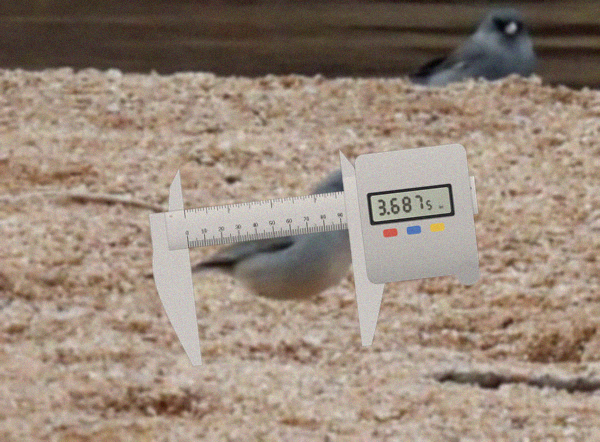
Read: 3.6875,in
